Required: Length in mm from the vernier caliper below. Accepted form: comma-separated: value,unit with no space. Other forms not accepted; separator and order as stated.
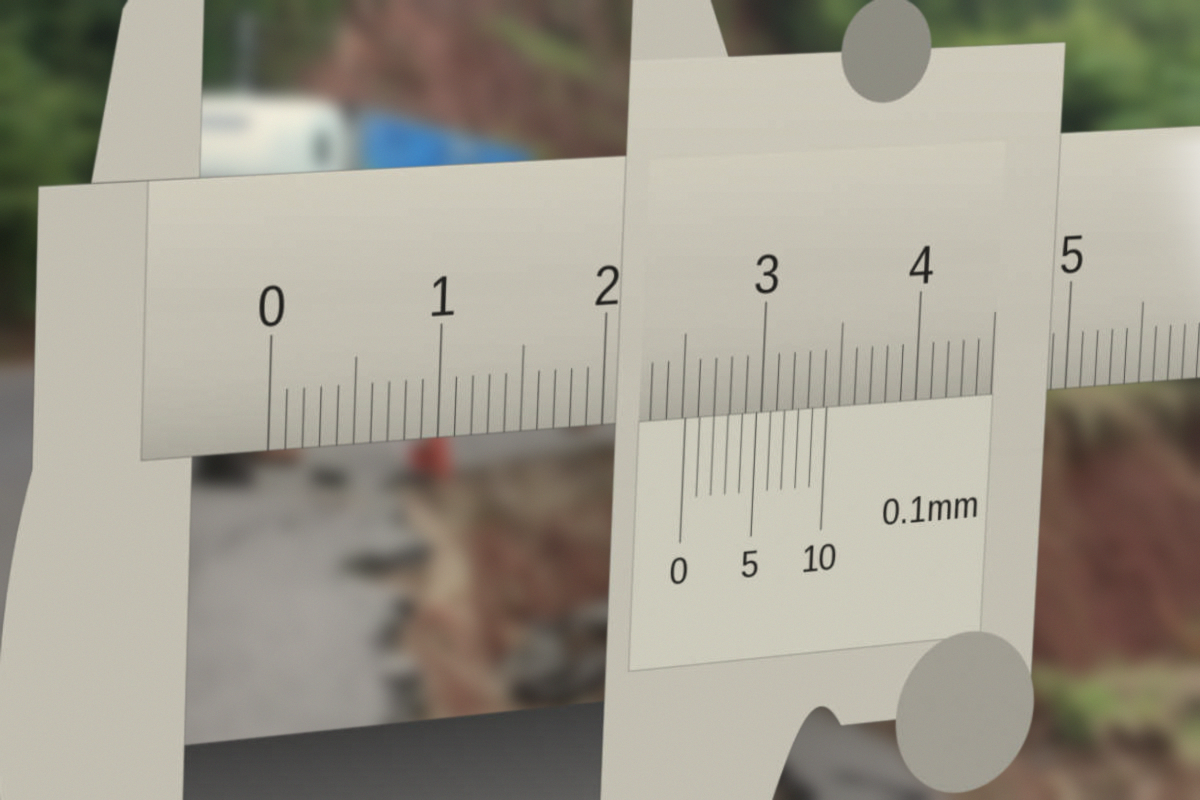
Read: 25.2,mm
